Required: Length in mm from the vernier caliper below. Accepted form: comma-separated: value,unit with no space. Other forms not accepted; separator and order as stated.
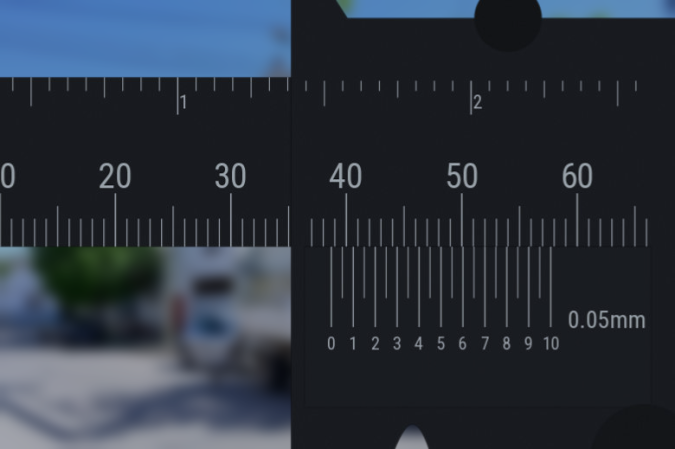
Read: 38.7,mm
